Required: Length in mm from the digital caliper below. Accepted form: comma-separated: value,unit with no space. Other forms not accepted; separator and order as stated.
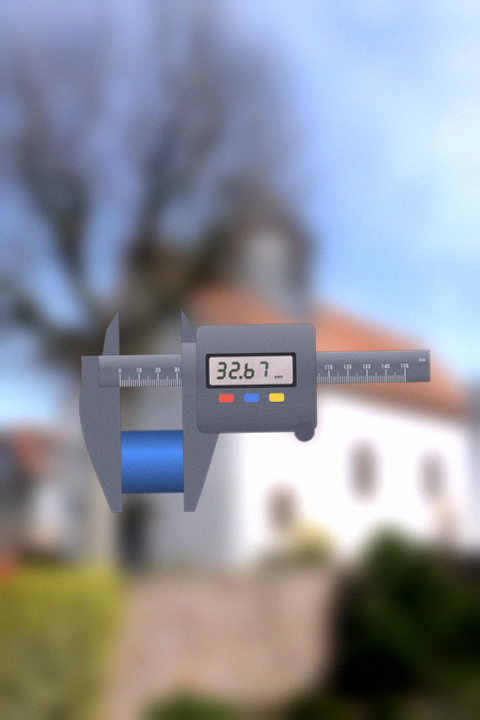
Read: 32.67,mm
